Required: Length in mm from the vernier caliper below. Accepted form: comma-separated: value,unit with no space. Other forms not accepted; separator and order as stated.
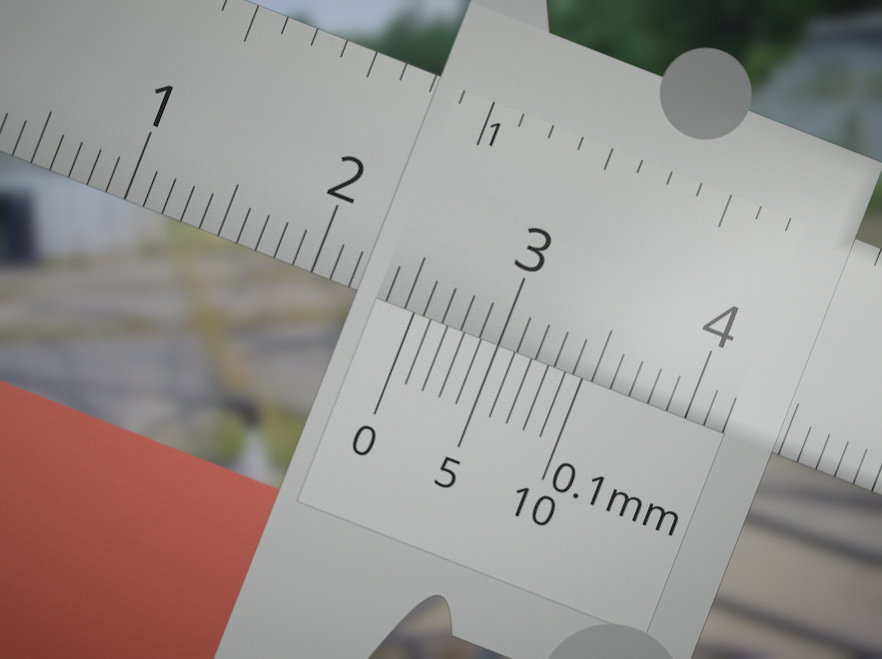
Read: 25.5,mm
